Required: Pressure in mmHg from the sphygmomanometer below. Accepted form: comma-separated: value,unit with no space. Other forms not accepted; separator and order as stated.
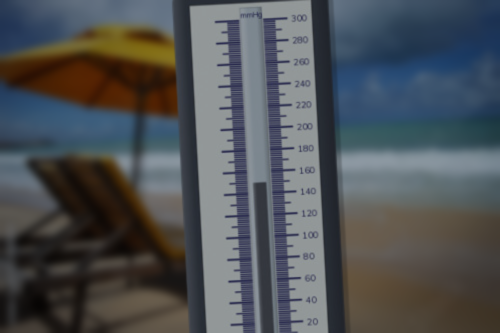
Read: 150,mmHg
